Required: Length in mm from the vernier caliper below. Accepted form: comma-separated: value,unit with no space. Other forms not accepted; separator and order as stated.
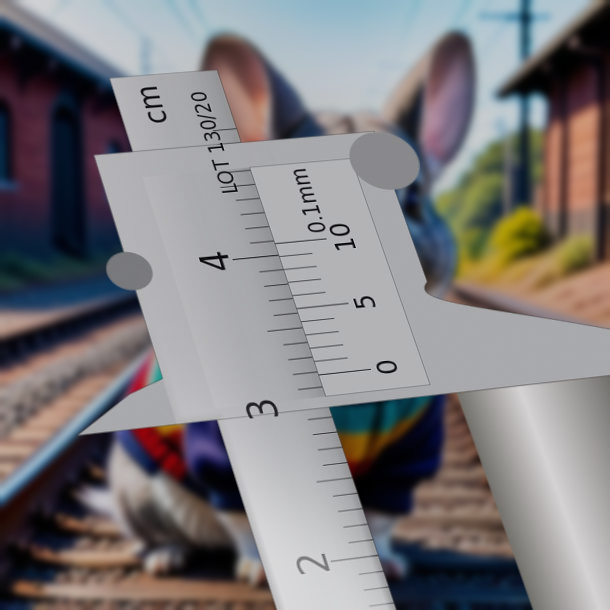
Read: 31.8,mm
